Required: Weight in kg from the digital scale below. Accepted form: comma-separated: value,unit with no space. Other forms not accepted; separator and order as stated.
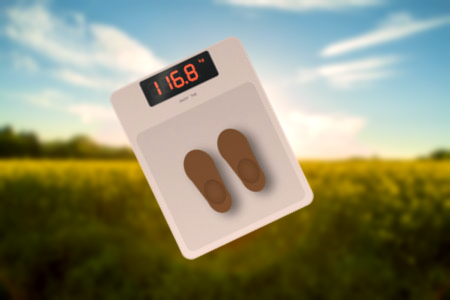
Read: 116.8,kg
